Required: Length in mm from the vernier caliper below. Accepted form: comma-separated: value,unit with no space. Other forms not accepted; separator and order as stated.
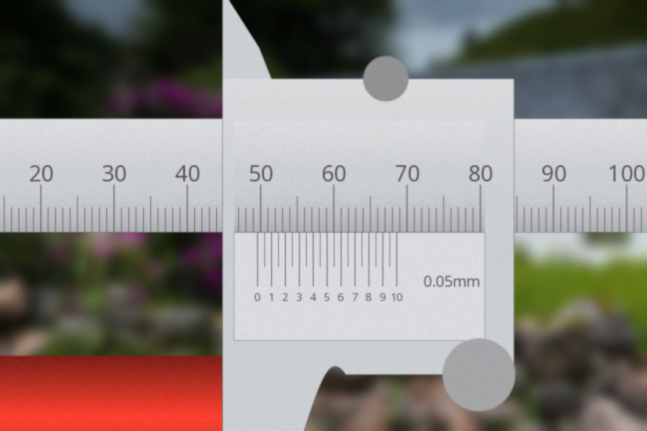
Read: 49.6,mm
